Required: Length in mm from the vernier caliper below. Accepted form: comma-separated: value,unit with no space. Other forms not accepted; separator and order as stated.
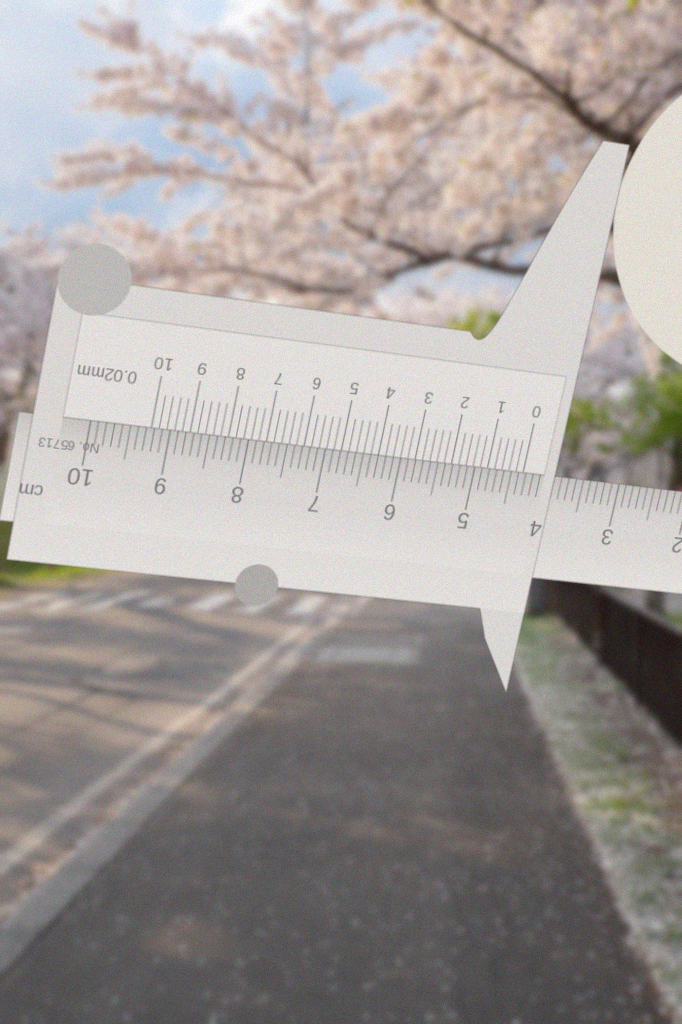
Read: 43.4,mm
